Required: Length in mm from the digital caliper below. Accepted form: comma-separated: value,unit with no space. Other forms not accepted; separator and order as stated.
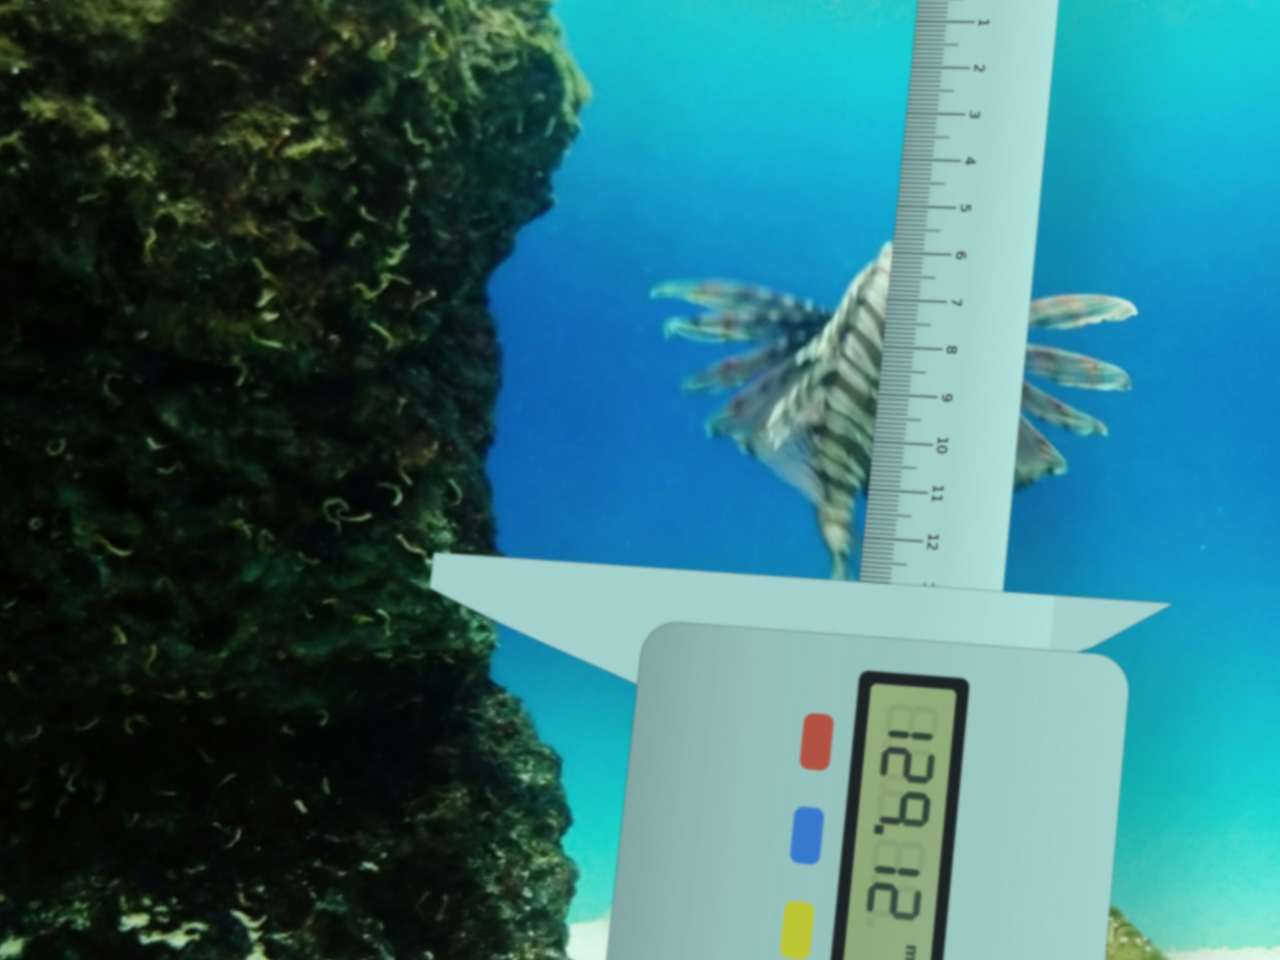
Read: 129.12,mm
